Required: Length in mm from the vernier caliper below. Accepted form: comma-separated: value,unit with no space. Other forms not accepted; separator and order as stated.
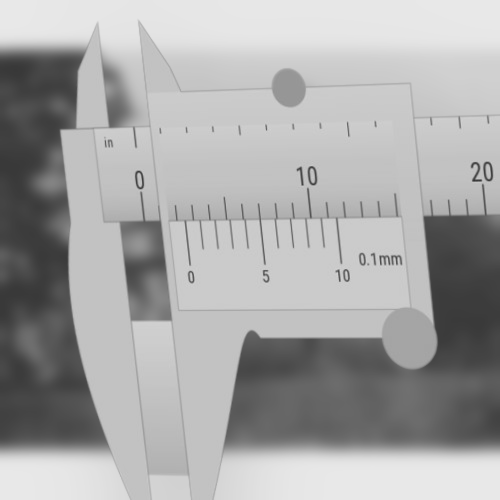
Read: 2.5,mm
